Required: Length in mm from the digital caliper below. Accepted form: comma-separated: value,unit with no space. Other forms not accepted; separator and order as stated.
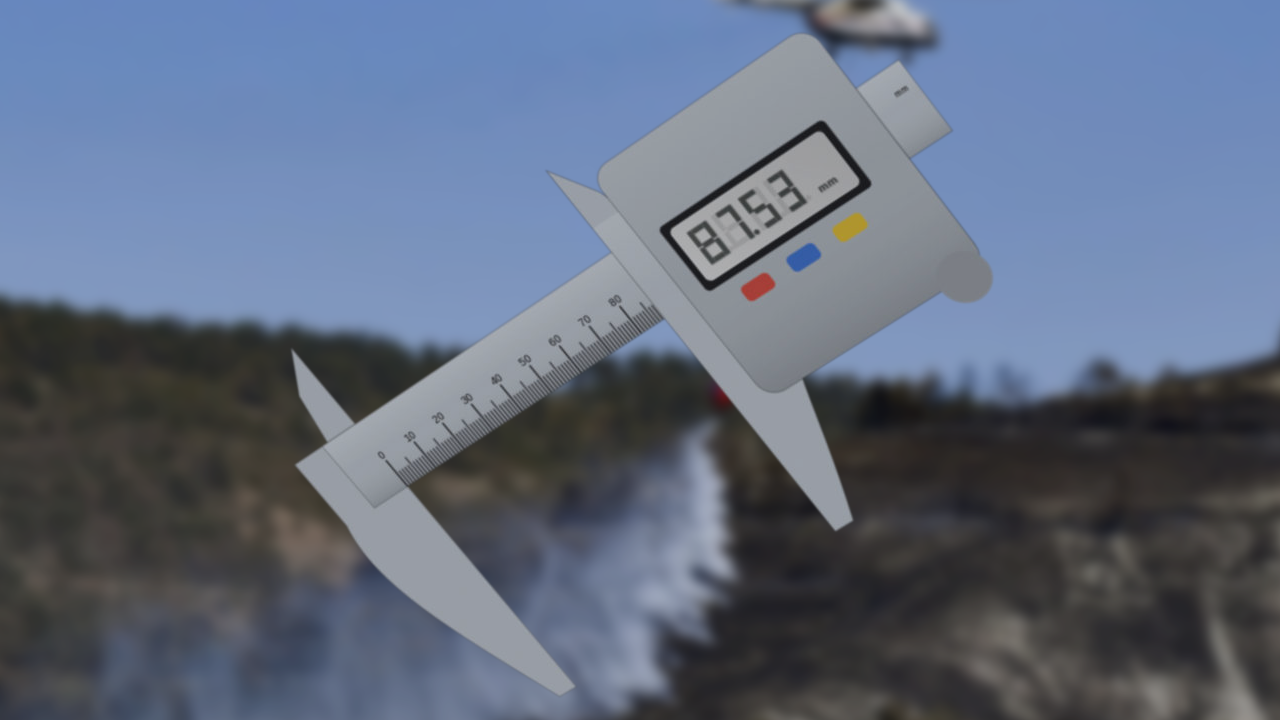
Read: 87.53,mm
